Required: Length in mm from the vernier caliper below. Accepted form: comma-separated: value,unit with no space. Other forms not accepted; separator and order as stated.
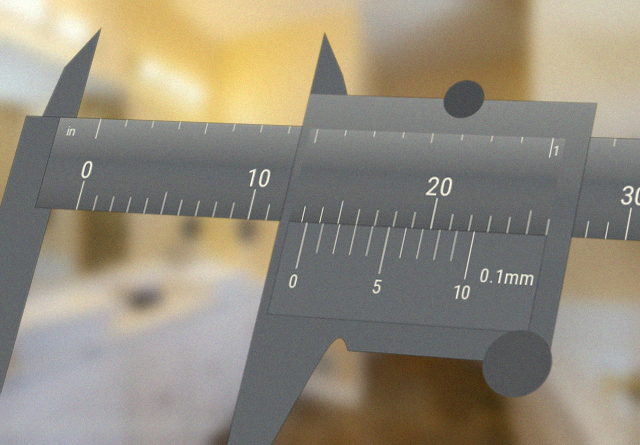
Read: 13.3,mm
